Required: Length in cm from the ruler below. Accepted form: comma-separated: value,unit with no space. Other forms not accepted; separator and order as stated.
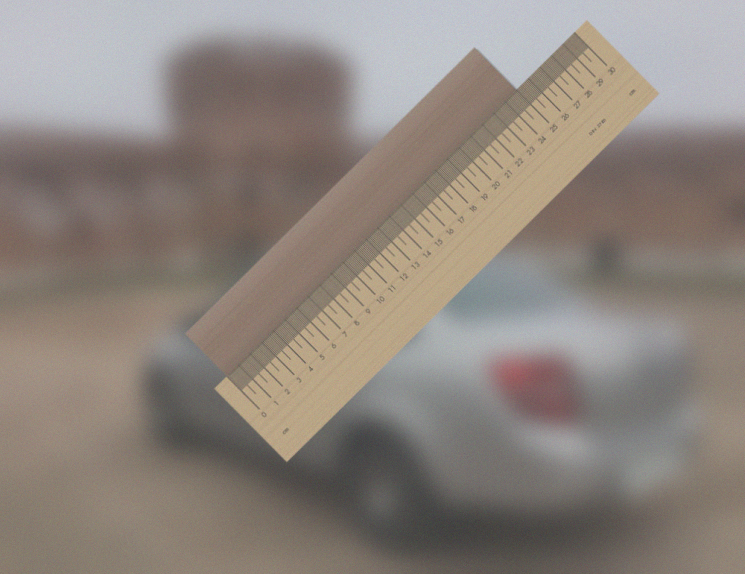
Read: 25,cm
